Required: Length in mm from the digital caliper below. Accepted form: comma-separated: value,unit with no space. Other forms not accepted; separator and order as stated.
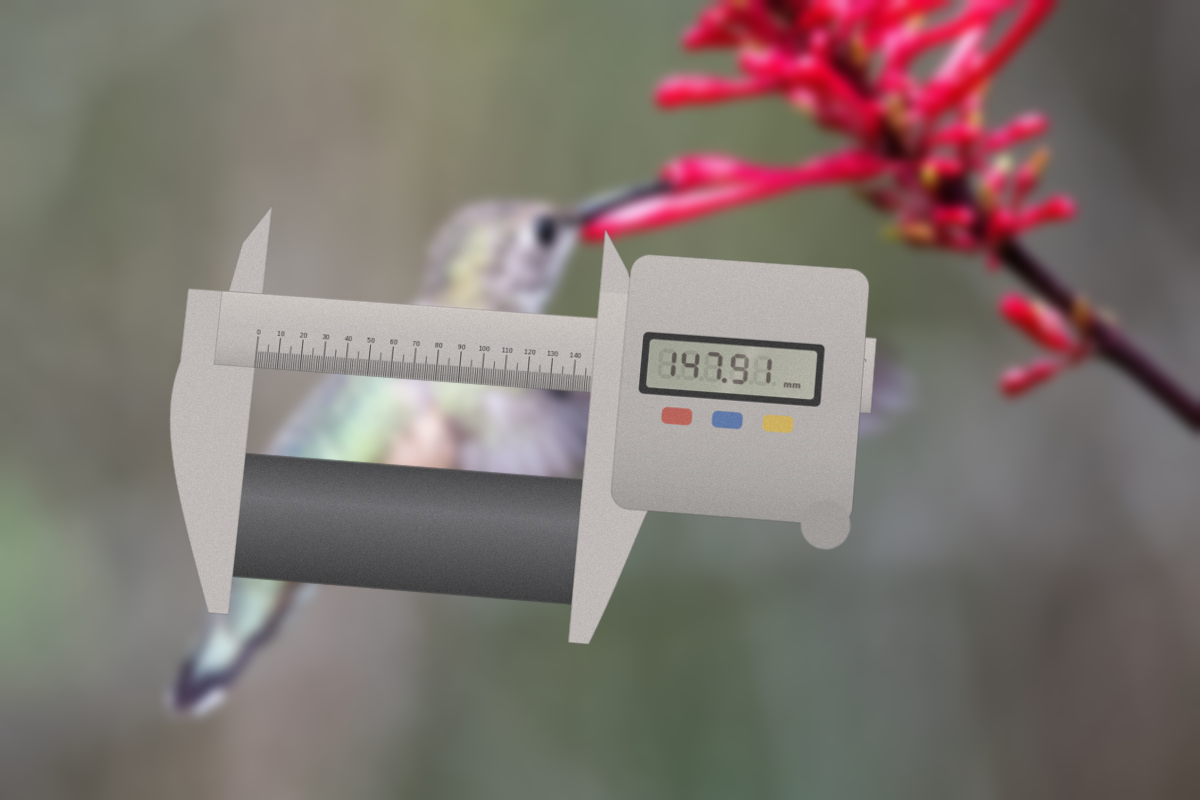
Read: 147.91,mm
